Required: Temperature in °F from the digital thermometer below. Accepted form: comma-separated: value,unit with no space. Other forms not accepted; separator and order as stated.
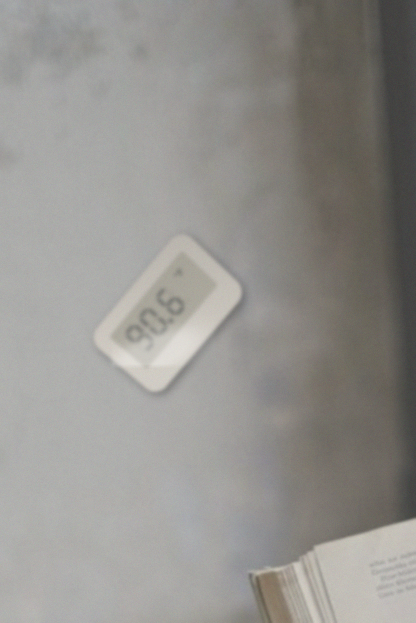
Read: 90.6,°F
